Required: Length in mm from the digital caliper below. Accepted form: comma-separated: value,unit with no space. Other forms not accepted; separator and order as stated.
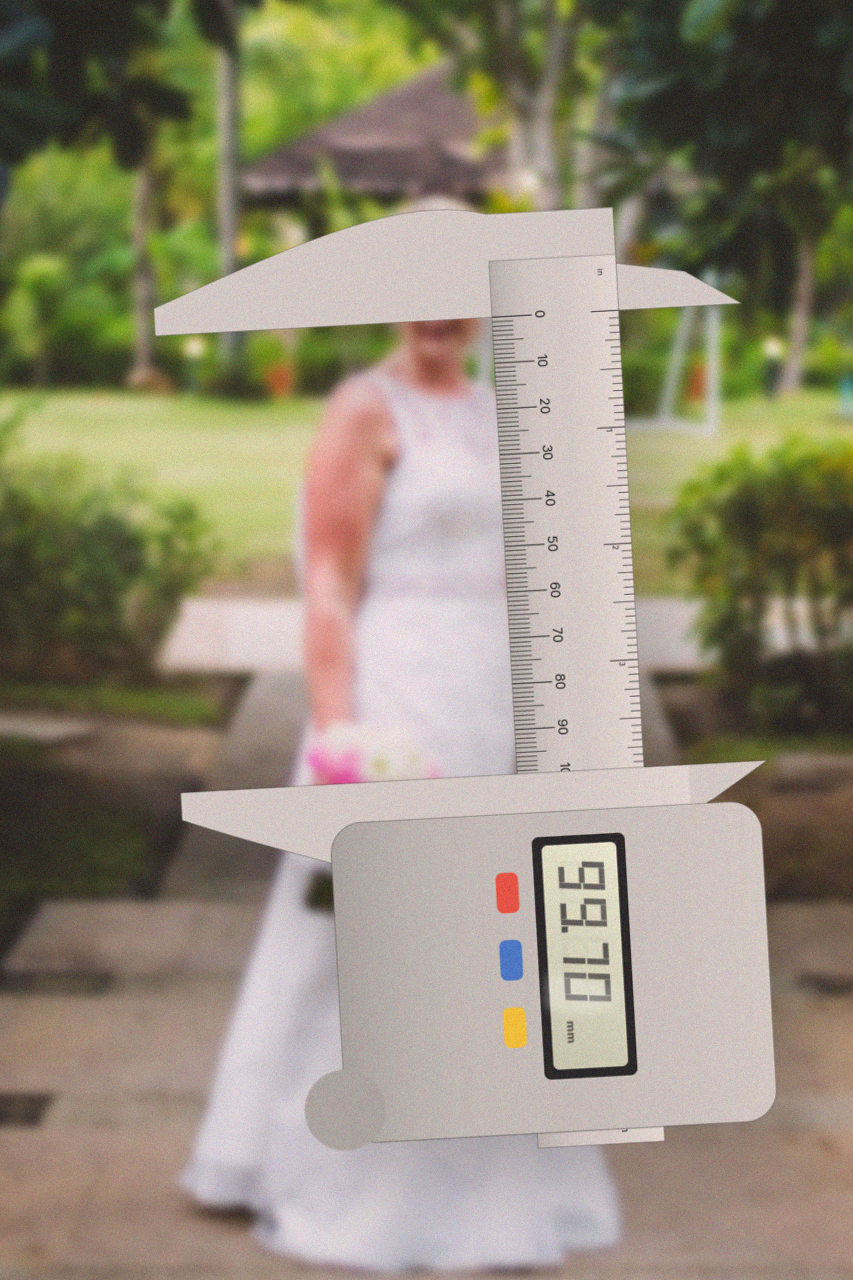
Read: 99.70,mm
